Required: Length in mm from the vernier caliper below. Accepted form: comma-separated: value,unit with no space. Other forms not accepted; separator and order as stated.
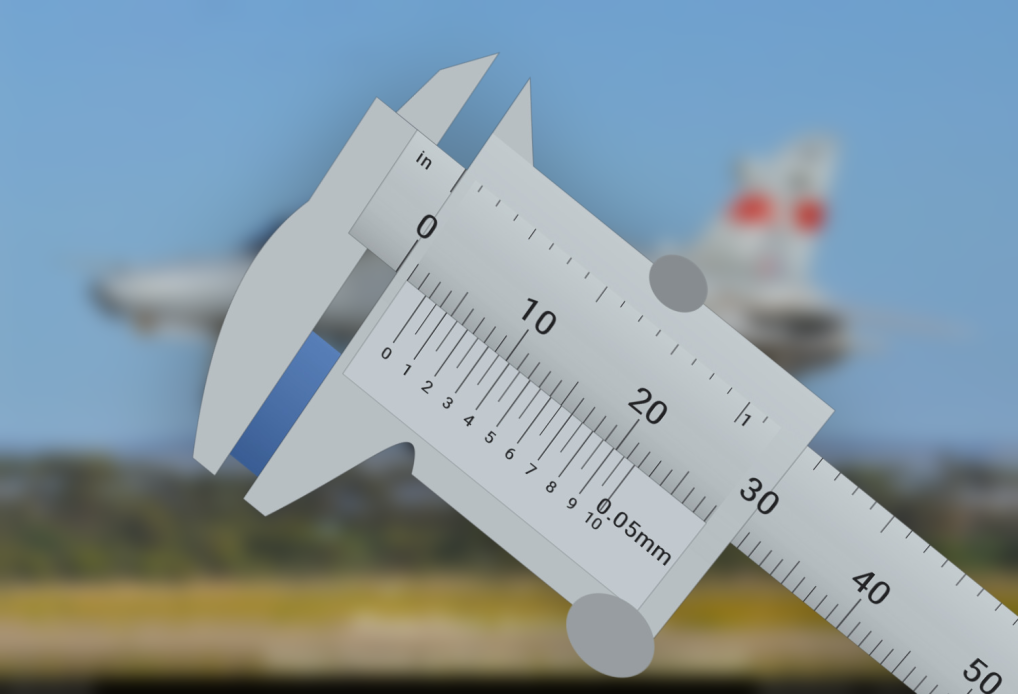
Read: 2.7,mm
